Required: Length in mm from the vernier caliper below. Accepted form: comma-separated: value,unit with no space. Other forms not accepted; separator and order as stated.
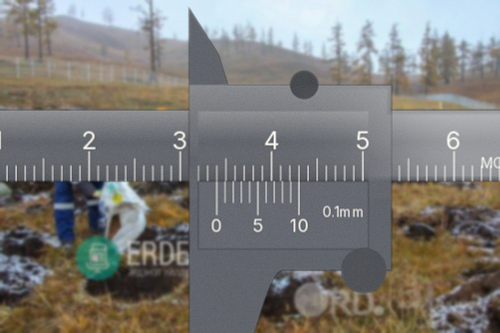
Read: 34.0,mm
